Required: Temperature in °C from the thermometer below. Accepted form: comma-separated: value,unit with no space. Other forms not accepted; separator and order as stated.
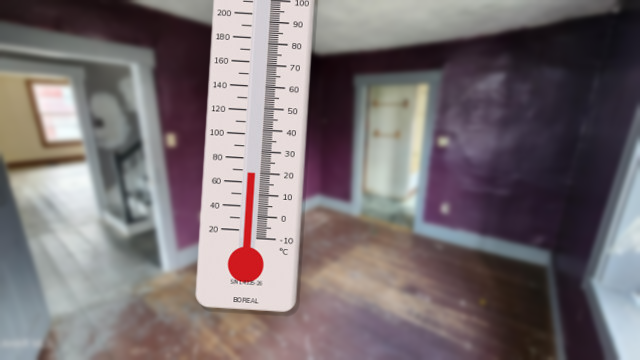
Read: 20,°C
